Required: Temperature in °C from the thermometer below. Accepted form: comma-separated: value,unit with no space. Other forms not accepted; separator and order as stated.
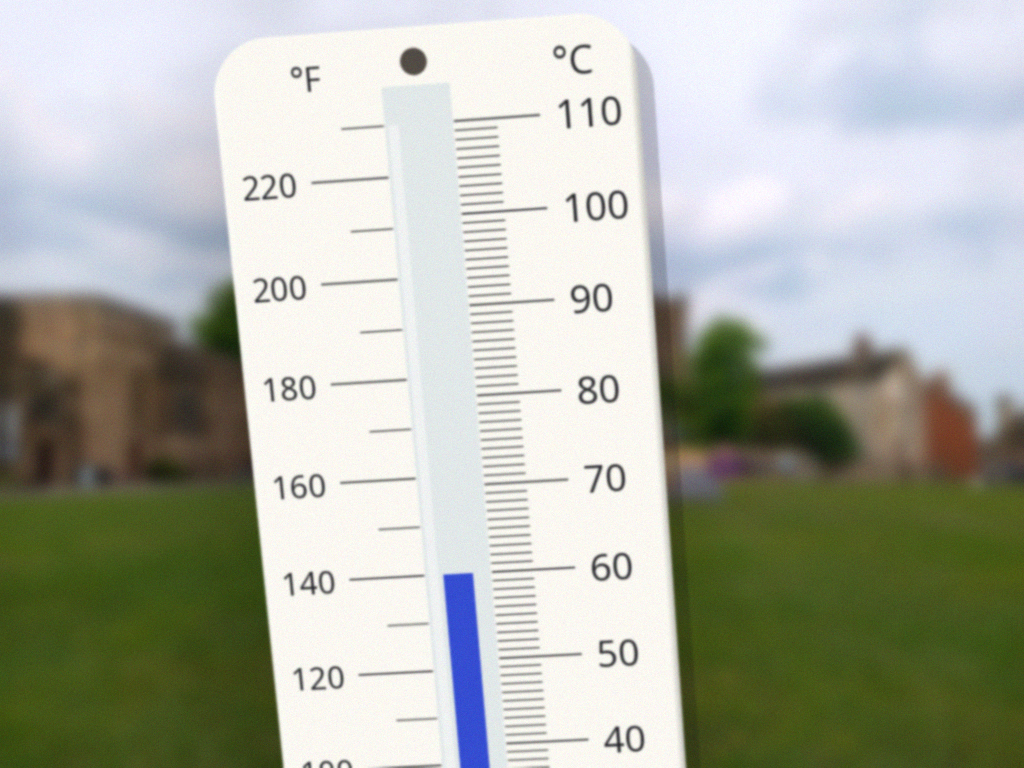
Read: 60,°C
